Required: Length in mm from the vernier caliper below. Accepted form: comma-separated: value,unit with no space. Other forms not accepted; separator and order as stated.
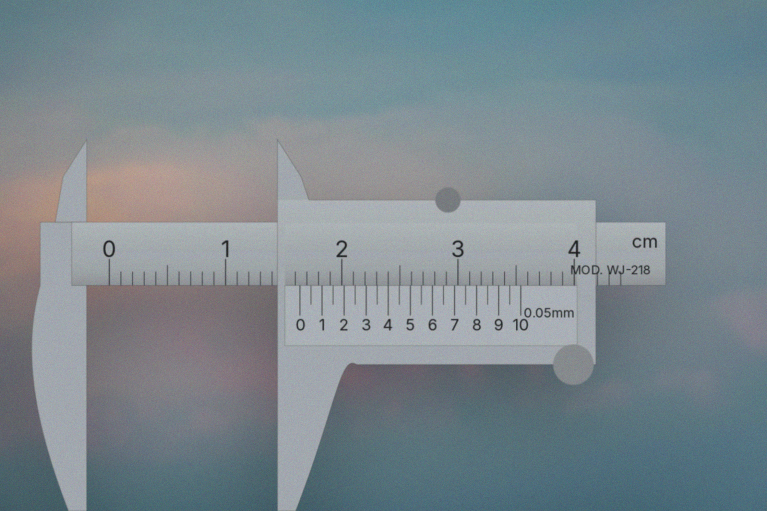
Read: 16.4,mm
